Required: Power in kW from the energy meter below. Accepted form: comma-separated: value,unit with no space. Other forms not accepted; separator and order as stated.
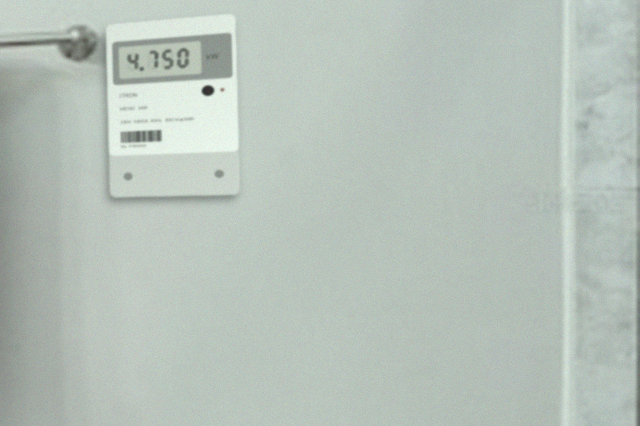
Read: 4.750,kW
